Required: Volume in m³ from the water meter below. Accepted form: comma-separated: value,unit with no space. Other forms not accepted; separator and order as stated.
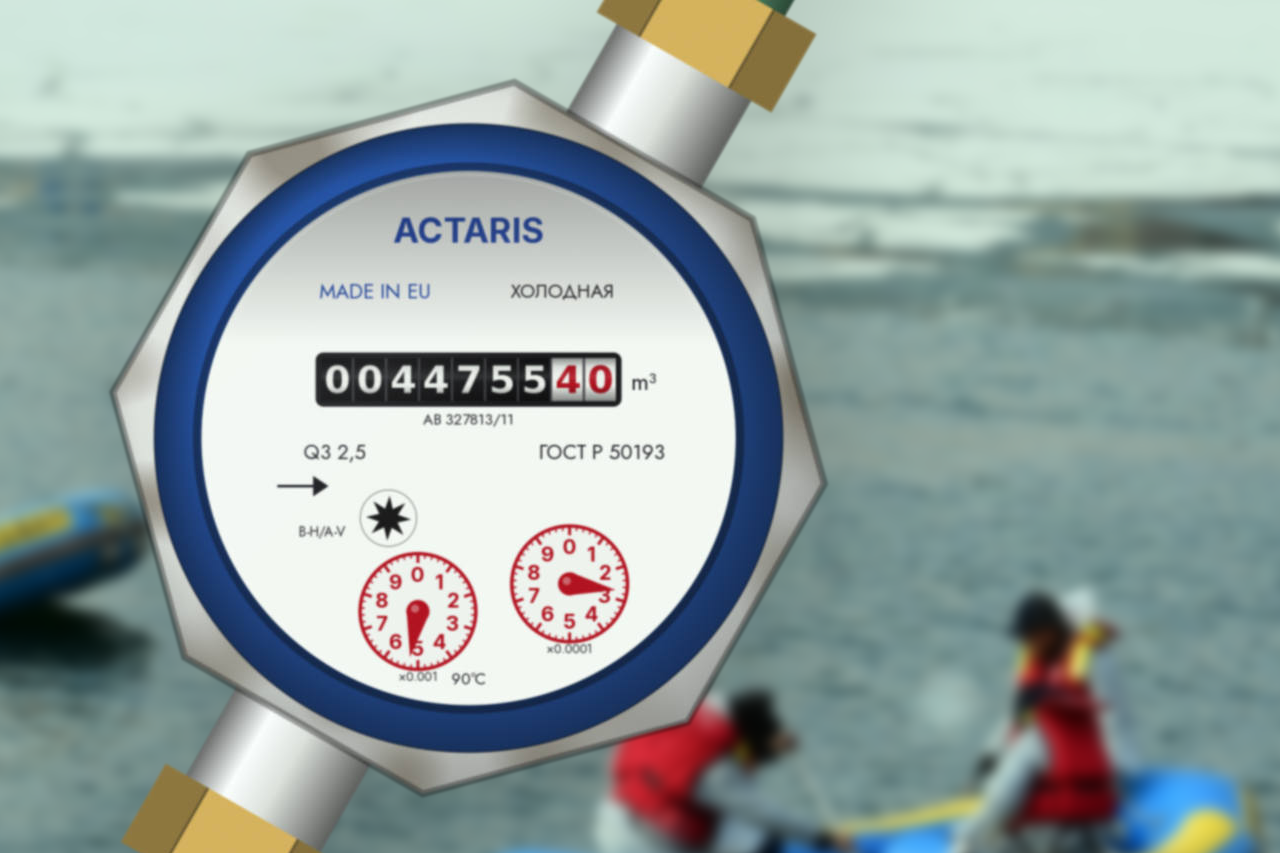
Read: 44755.4052,m³
